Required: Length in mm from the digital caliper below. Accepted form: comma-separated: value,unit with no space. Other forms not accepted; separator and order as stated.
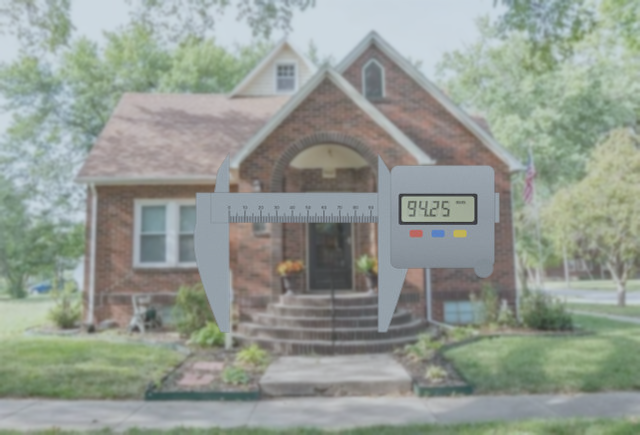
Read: 94.25,mm
